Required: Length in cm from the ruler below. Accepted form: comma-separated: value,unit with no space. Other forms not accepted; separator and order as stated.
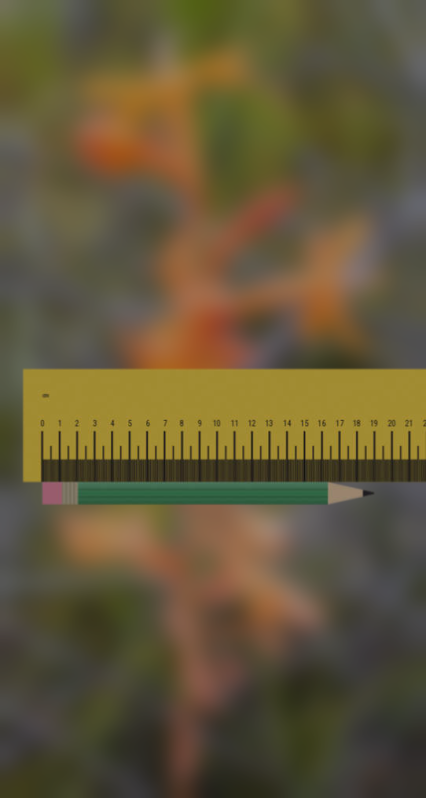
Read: 19,cm
